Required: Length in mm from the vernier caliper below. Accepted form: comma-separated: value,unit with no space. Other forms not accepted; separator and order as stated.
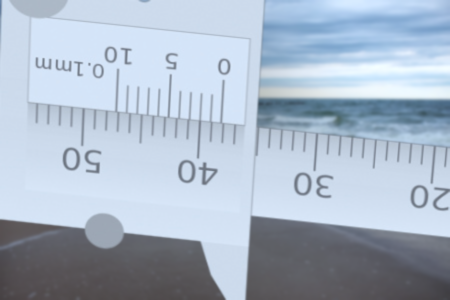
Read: 38.2,mm
